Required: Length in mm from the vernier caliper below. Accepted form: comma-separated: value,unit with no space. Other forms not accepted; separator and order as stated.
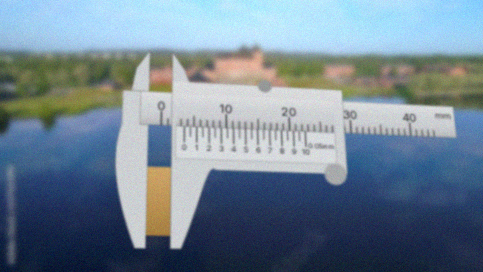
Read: 3.5,mm
